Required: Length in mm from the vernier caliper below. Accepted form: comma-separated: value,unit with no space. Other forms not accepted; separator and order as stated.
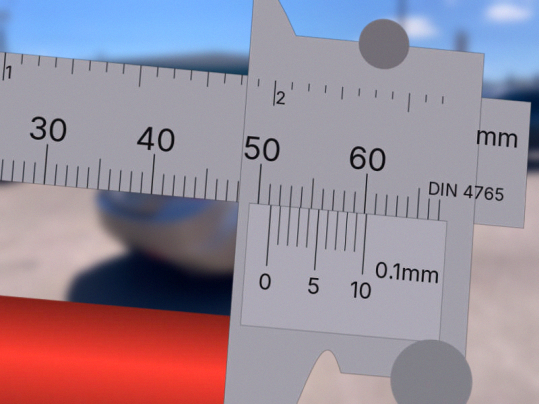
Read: 51.2,mm
